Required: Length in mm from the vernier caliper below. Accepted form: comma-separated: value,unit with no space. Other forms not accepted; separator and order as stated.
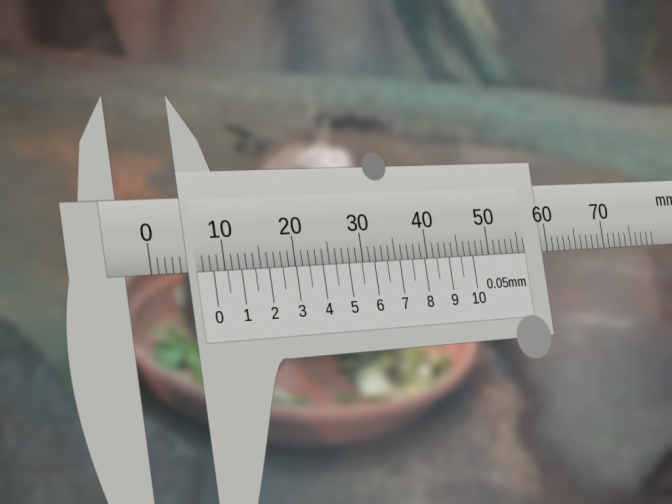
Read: 8.4,mm
